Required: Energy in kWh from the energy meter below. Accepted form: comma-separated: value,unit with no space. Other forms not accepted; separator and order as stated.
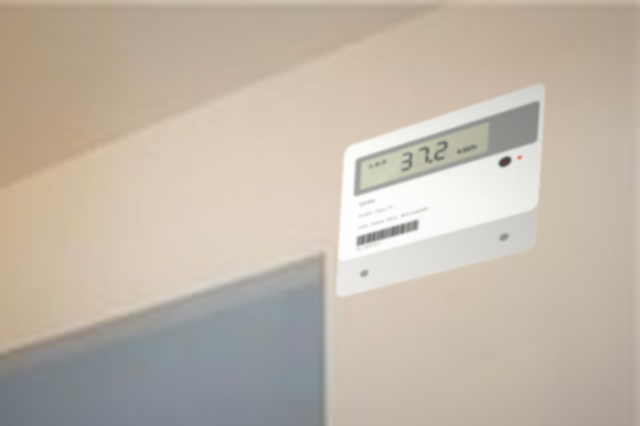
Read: 37.2,kWh
